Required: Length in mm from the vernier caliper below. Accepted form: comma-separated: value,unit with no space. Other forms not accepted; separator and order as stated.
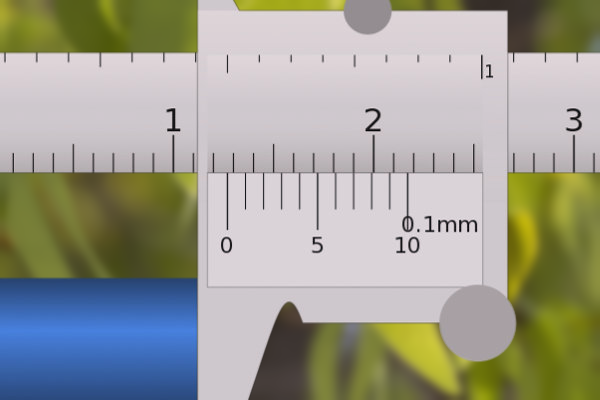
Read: 12.7,mm
